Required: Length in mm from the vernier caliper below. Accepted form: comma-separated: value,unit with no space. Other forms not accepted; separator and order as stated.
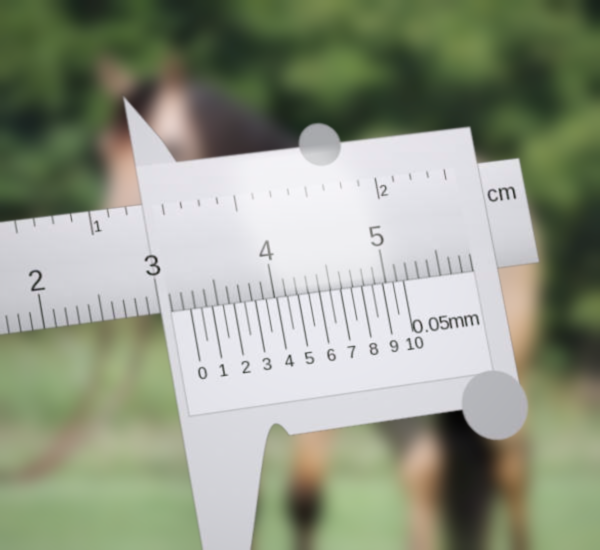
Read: 32.6,mm
